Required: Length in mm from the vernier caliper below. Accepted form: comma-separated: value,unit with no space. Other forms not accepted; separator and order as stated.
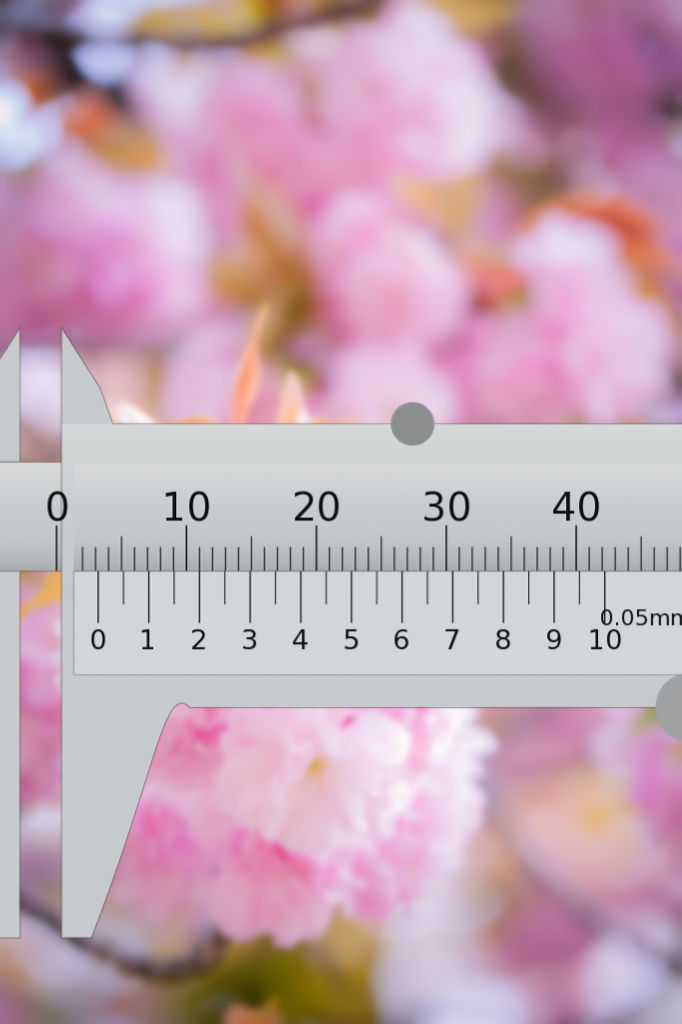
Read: 3.2,mm
